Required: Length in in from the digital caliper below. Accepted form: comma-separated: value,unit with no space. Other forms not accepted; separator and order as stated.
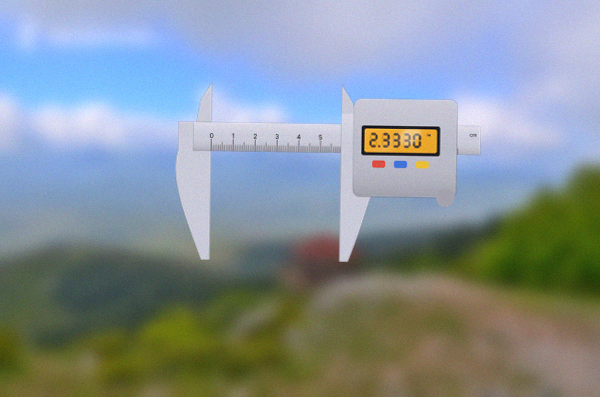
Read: 2.3330,in
